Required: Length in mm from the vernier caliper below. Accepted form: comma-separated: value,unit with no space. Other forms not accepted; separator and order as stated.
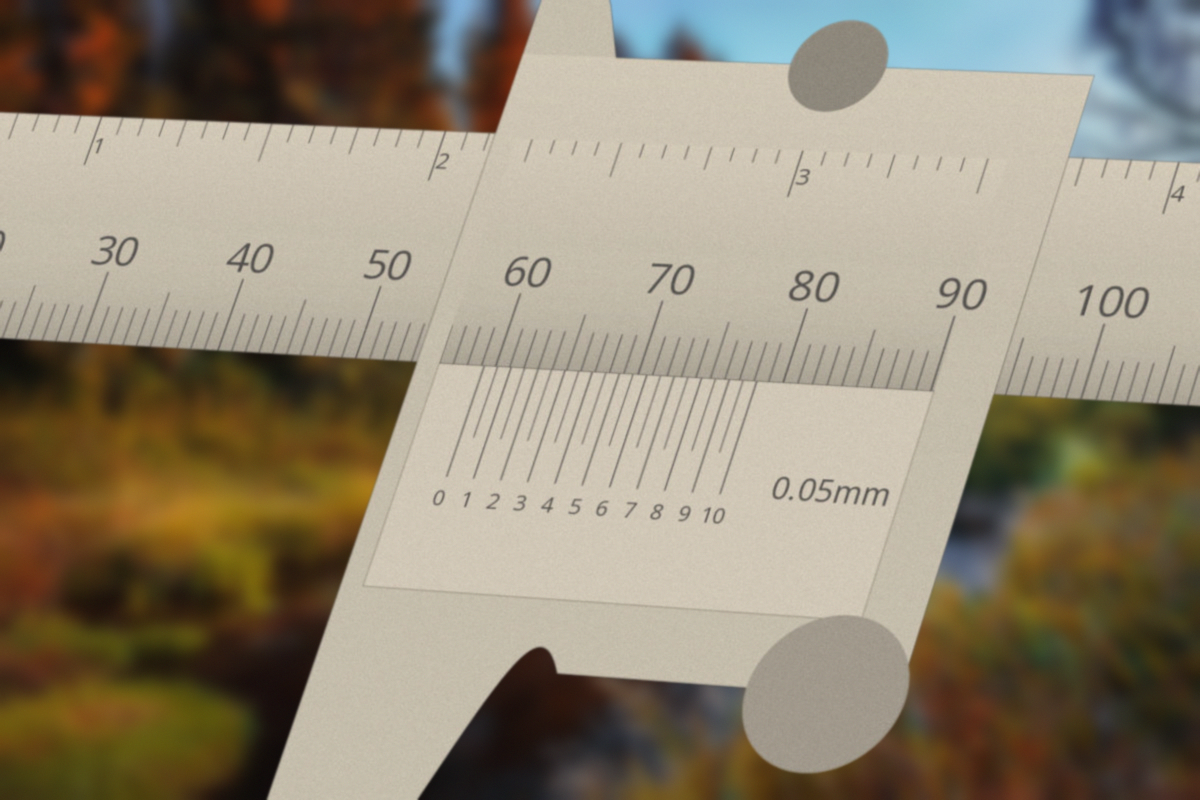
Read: 59.2,mm
